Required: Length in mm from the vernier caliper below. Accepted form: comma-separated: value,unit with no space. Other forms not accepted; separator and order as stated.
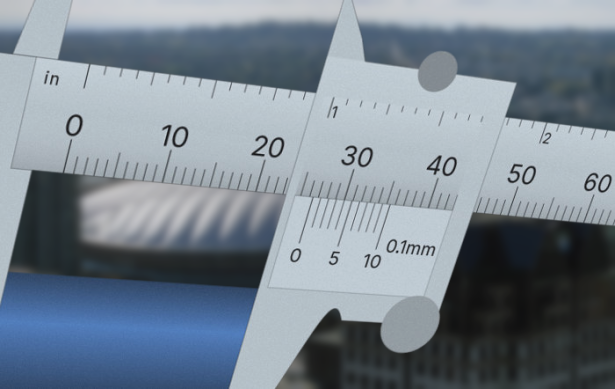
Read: 26.4,mm
